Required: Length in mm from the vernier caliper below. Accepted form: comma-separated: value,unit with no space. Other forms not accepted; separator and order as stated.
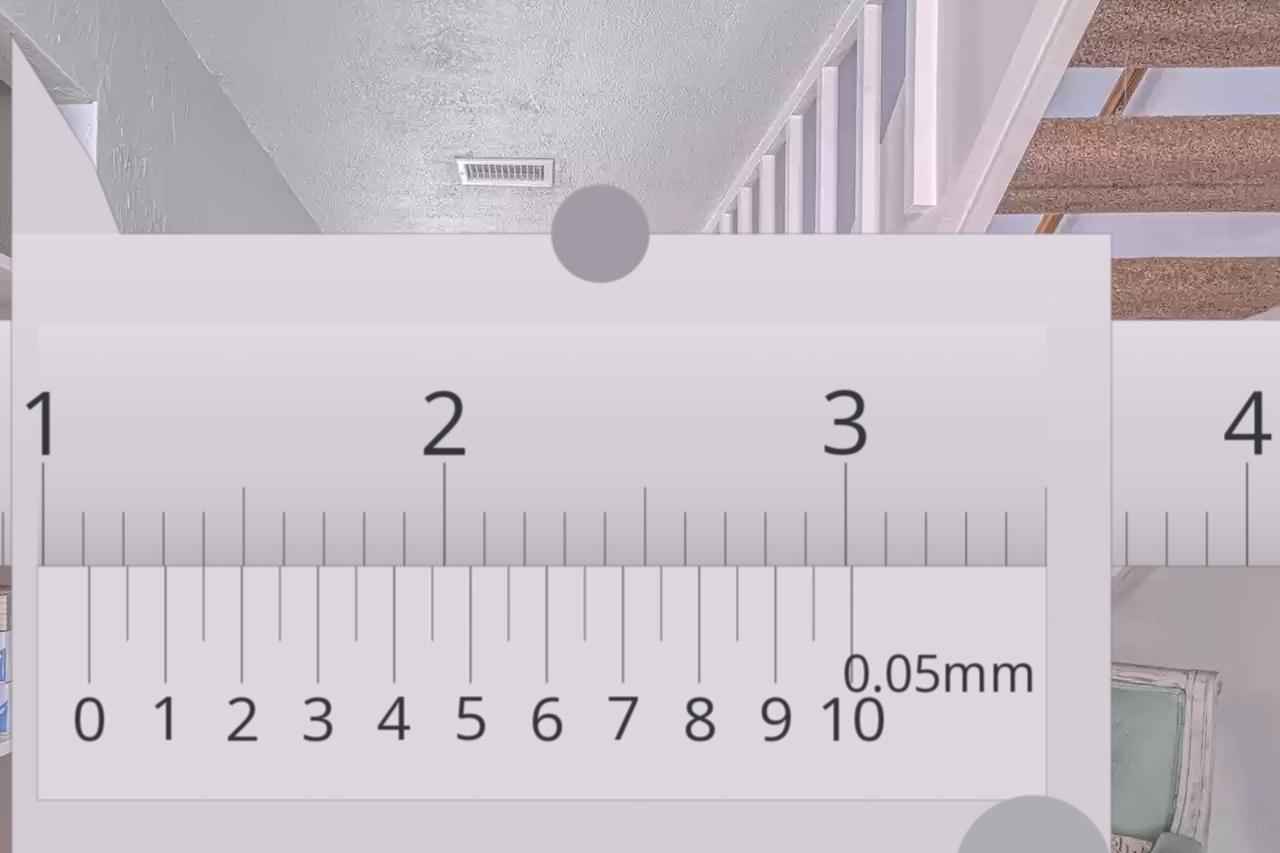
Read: 11.15,mm
